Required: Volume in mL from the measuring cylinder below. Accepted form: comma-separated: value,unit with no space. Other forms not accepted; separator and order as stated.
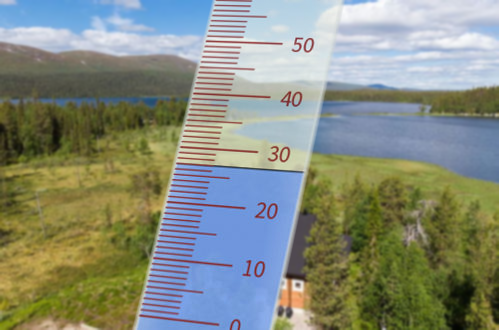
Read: 27,mL
